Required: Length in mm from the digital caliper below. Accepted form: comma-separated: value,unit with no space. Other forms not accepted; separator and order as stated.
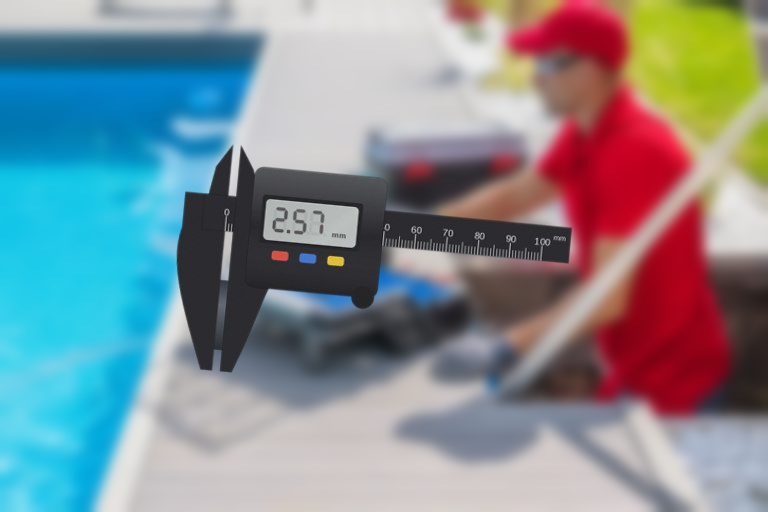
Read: 2.57,mm
